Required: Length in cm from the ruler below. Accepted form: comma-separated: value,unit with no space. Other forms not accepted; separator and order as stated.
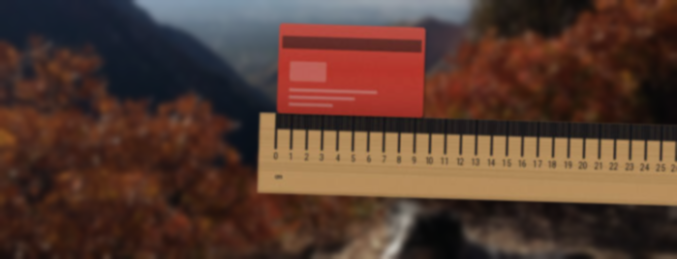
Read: 9.5,cm
